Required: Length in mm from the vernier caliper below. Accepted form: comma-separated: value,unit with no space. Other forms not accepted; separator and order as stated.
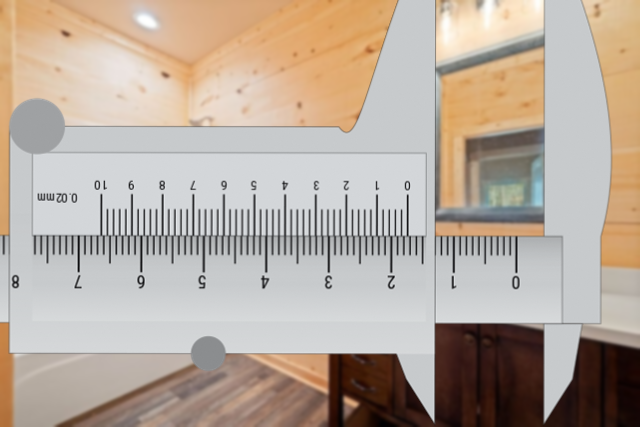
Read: 17.4,mm
